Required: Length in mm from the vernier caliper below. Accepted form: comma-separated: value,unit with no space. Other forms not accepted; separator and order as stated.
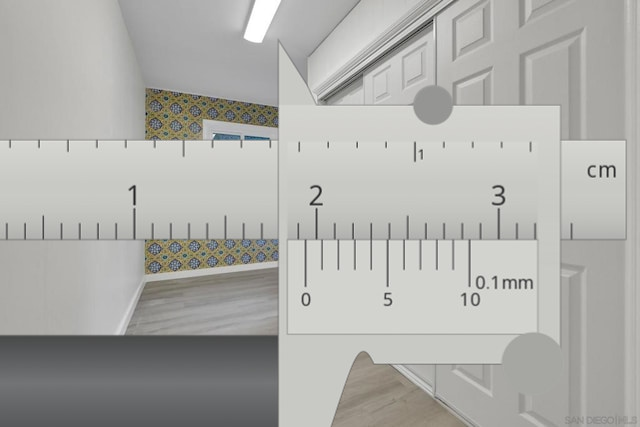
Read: 19.4,mm
